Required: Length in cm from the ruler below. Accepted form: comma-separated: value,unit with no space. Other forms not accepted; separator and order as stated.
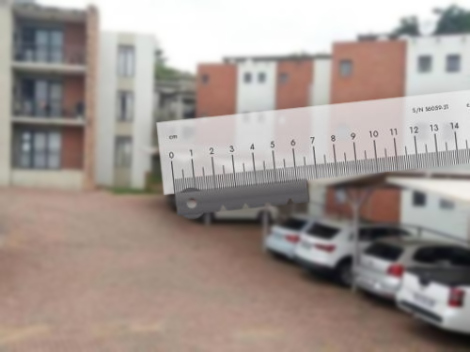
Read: 6.5,cm
